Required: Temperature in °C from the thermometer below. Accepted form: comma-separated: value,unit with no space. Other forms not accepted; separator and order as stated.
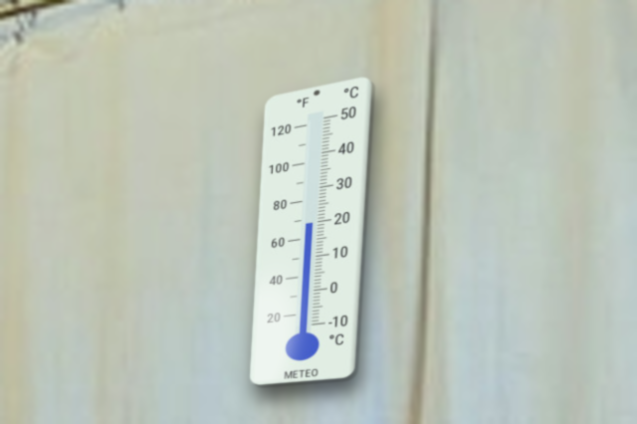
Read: 20,°C
